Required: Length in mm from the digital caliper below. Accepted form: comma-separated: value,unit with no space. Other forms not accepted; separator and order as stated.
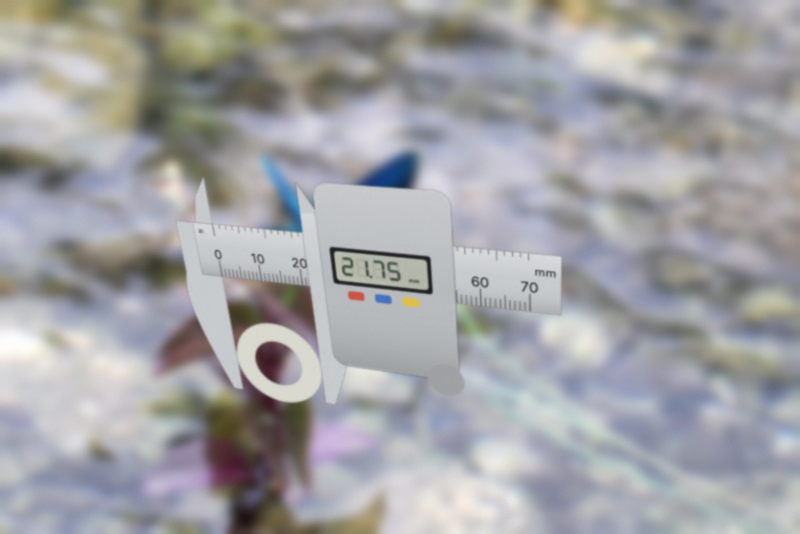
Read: 21.75,mm
